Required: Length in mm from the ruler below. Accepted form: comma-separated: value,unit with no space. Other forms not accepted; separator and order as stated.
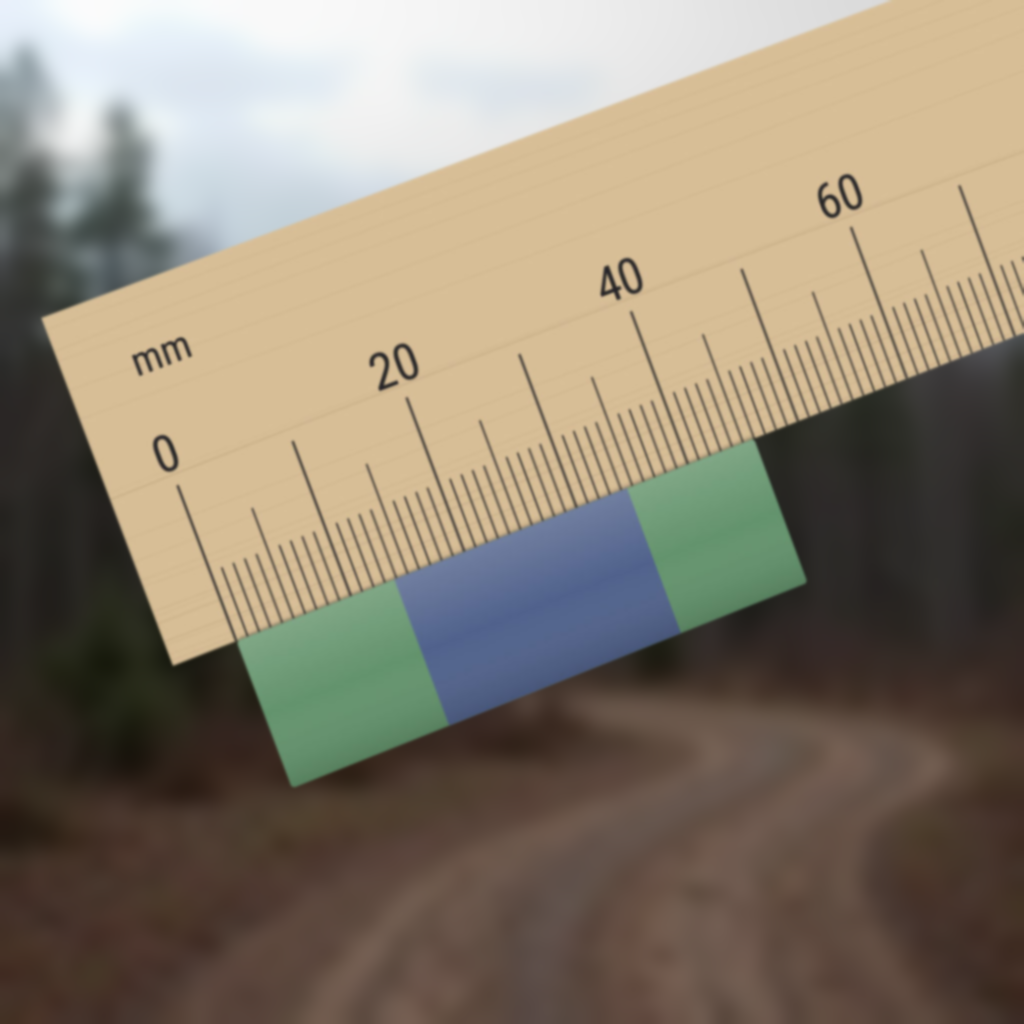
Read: 46,mm
